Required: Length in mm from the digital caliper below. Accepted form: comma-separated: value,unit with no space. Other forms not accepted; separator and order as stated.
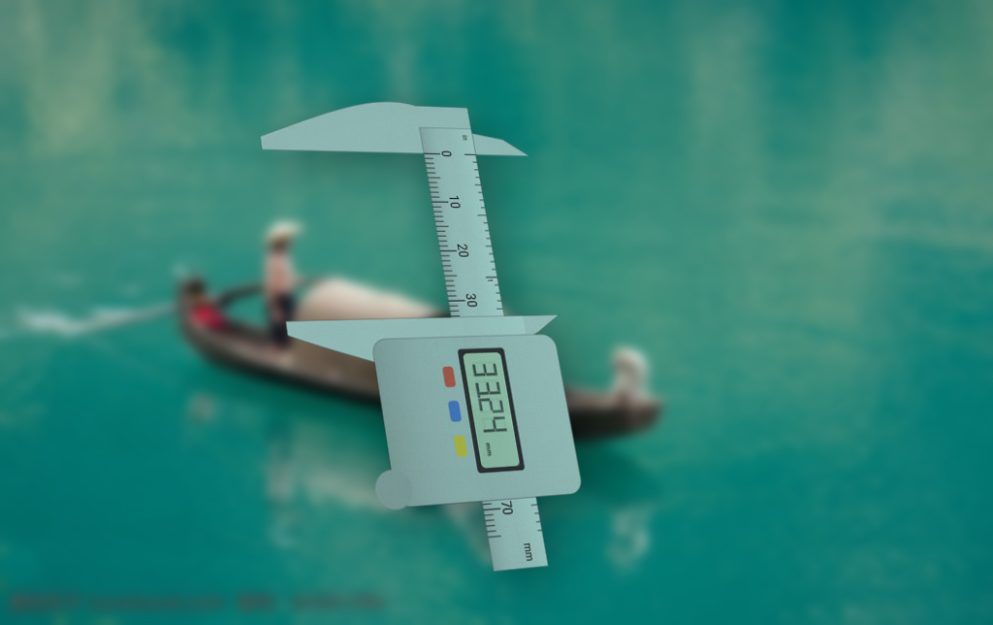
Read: 33.24,mm
